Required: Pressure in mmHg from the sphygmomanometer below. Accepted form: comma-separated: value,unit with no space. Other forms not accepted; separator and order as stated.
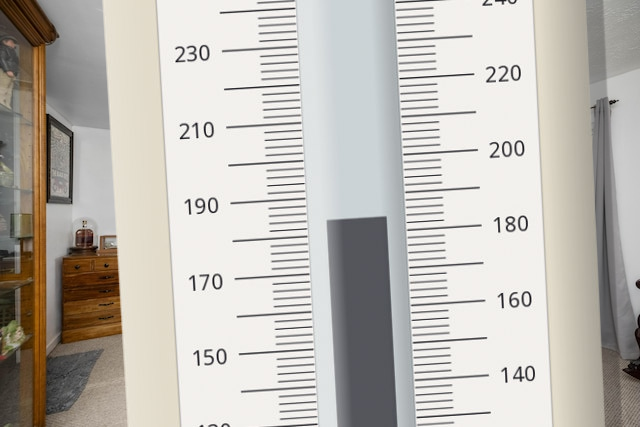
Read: 184,mmHg
